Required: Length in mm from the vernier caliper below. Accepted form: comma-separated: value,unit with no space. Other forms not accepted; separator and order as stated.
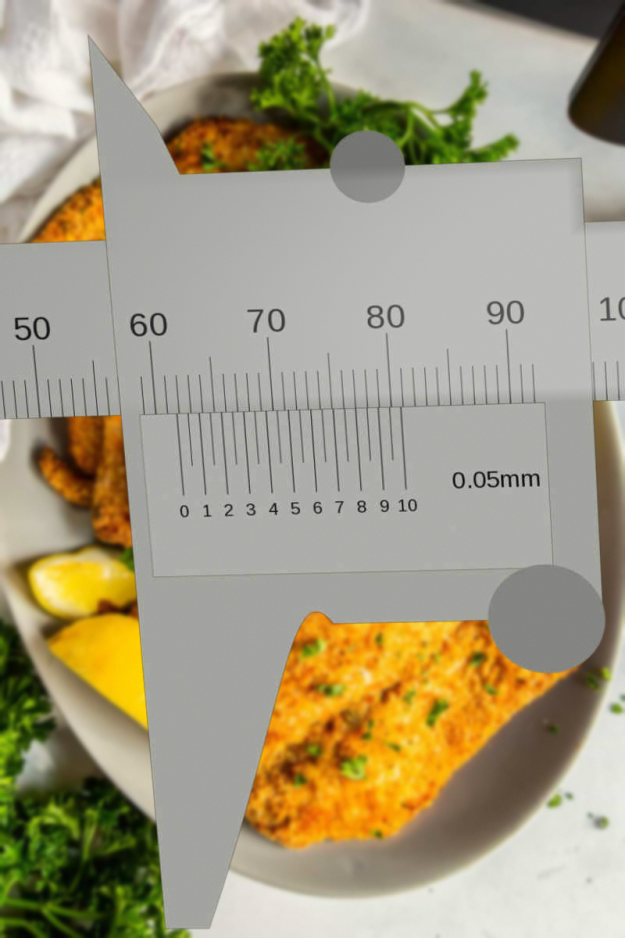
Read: 61.8,mm
